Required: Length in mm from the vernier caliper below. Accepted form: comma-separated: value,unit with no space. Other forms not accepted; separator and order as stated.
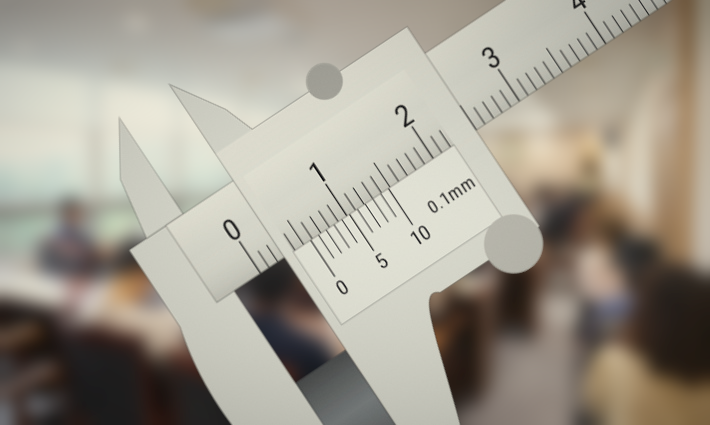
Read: 5.8,mm
